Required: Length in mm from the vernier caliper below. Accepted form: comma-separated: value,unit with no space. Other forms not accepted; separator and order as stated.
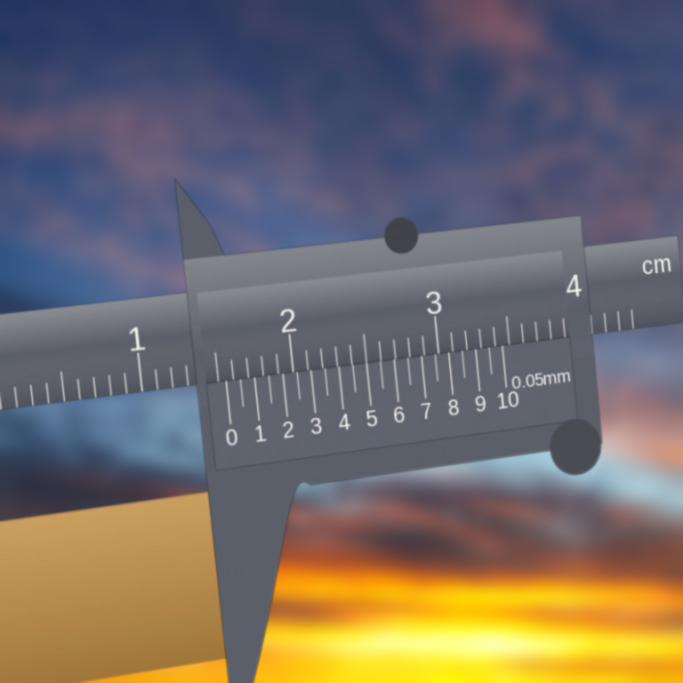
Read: 15.5,mm
